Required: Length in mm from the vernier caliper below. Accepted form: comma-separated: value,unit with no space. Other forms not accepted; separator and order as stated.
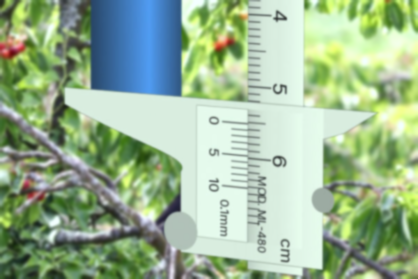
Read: 55.2,mm
